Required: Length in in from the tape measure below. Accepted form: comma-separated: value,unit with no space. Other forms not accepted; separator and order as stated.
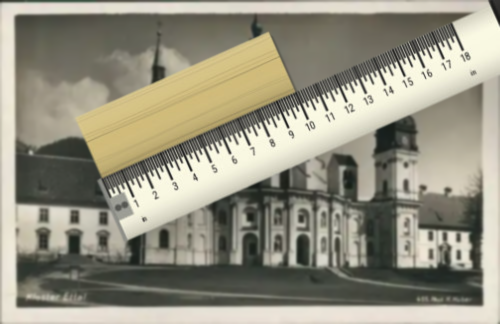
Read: 10,in
